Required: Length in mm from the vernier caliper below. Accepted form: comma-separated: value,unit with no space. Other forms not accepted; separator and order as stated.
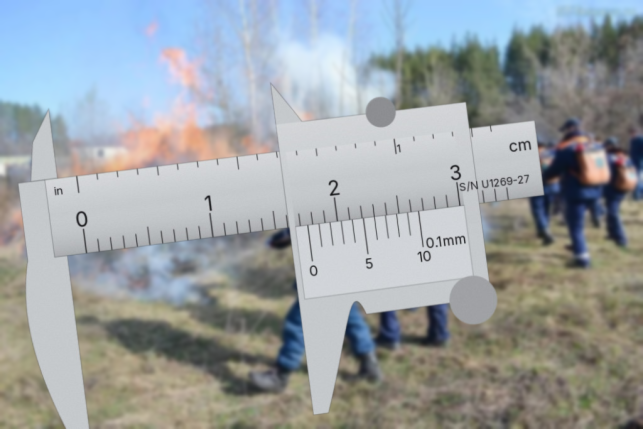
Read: 17.6,mm
